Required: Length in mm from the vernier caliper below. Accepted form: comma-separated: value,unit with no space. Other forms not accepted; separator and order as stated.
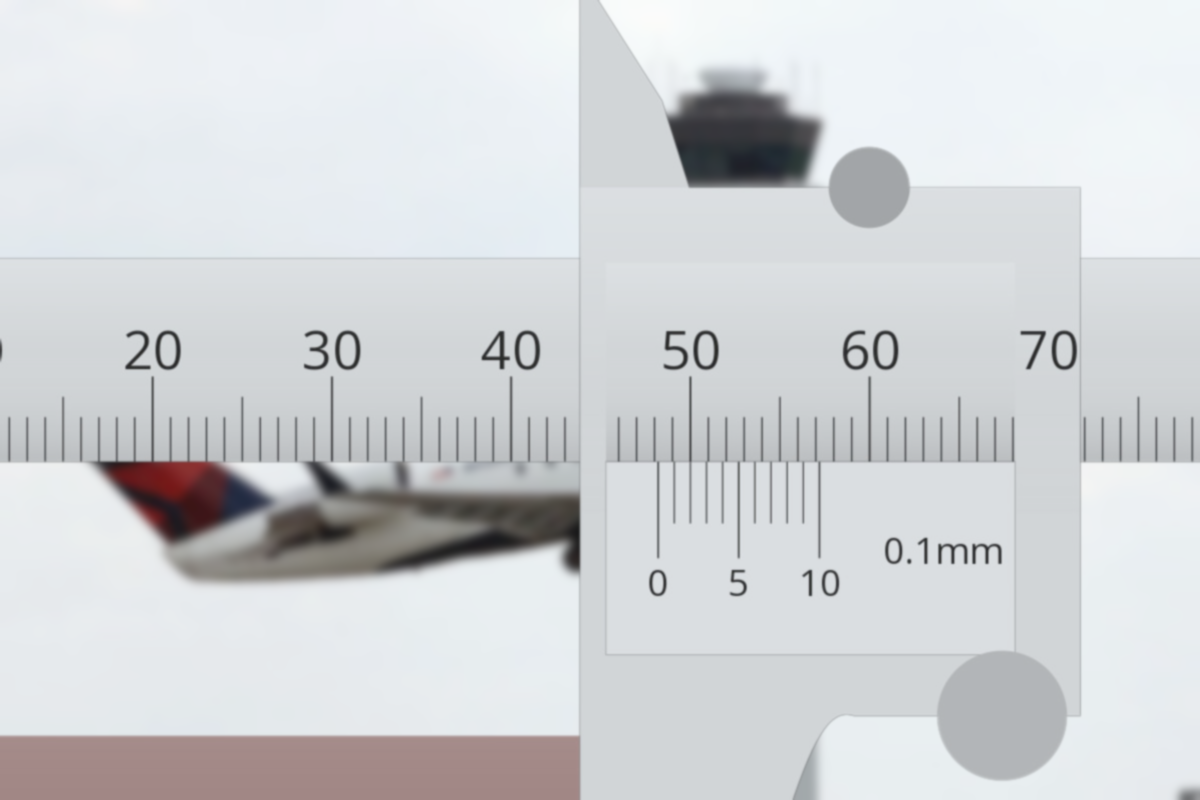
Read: 48.2,mm
